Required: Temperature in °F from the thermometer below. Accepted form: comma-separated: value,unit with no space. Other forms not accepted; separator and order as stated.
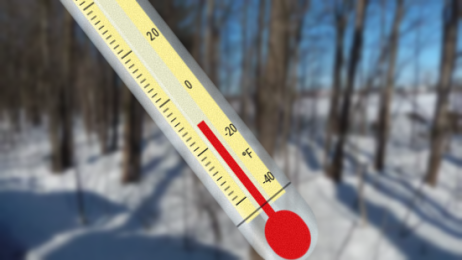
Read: -12,°F
